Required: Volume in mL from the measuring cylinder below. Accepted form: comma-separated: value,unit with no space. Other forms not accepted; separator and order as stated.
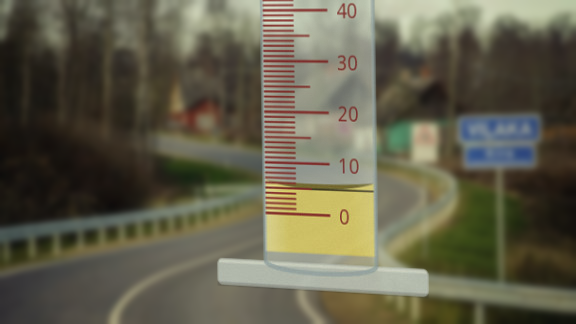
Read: 5,mL
